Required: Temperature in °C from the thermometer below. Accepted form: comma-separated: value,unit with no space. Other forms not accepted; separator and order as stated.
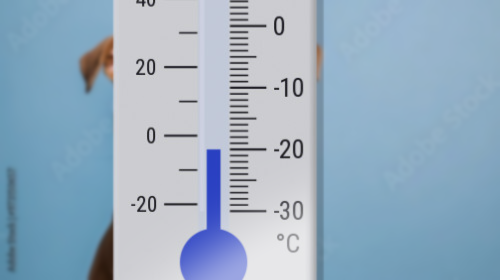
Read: -20,°C
